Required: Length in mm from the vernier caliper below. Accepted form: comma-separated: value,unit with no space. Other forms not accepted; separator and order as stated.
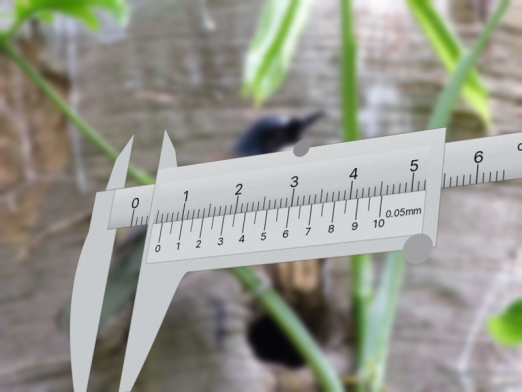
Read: 6.2,mm
